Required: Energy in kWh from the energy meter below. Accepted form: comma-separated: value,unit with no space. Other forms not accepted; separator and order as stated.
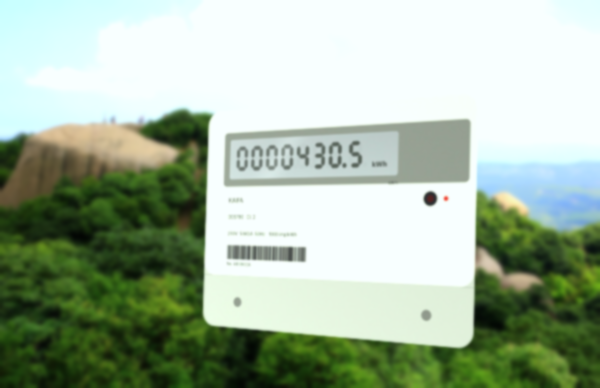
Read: 430.5,kWh
